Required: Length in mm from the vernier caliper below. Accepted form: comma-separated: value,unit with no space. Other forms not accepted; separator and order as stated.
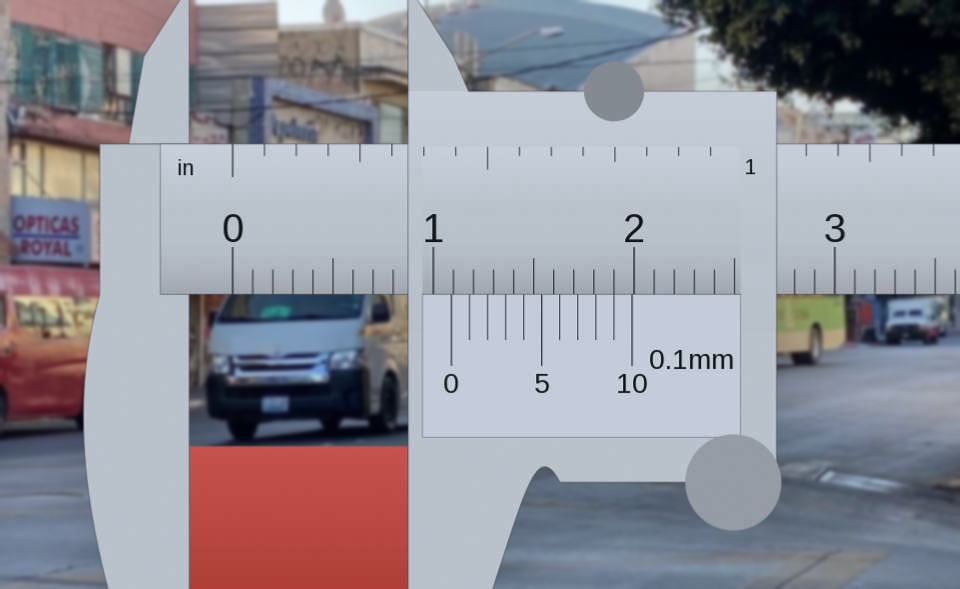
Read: 10.9,mm
